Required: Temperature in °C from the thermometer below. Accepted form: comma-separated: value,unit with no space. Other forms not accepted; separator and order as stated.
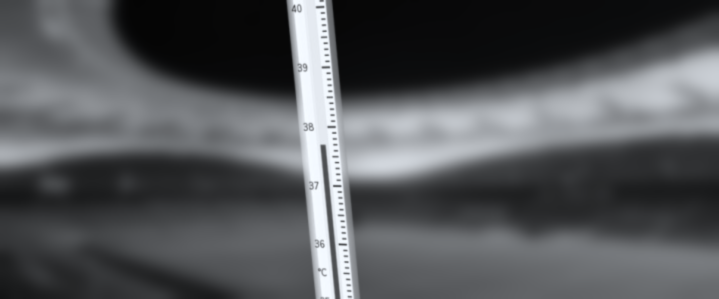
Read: 37.7,°C
